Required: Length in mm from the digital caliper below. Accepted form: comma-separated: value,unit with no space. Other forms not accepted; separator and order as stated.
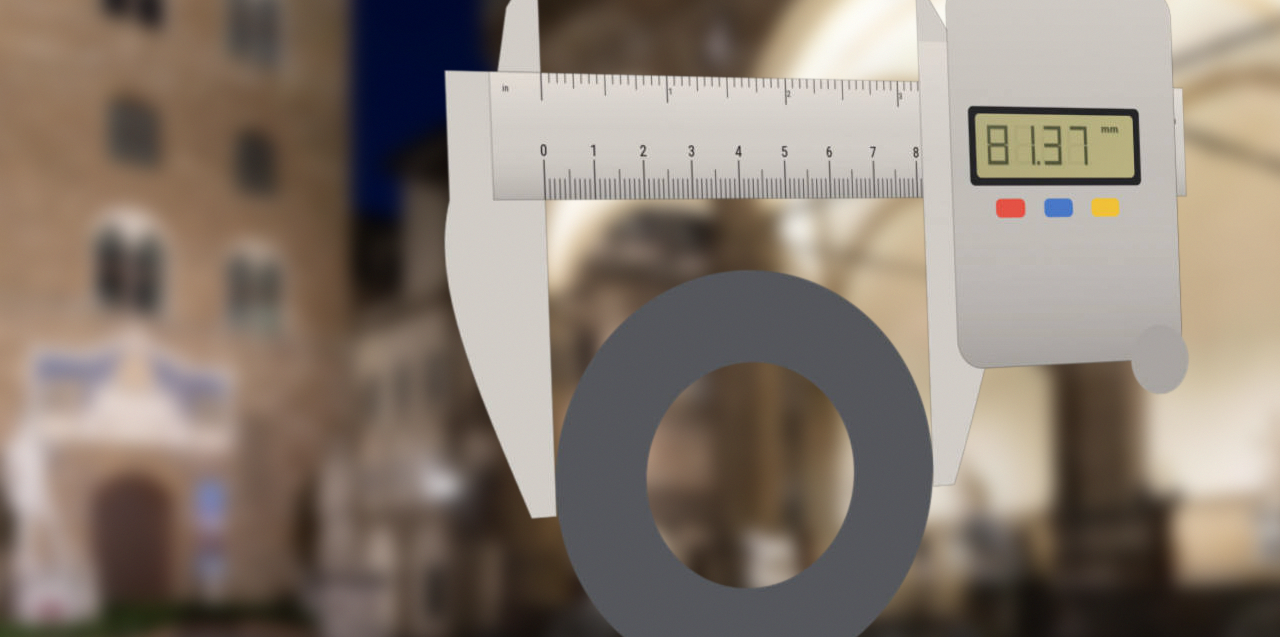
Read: 81.37,mm
